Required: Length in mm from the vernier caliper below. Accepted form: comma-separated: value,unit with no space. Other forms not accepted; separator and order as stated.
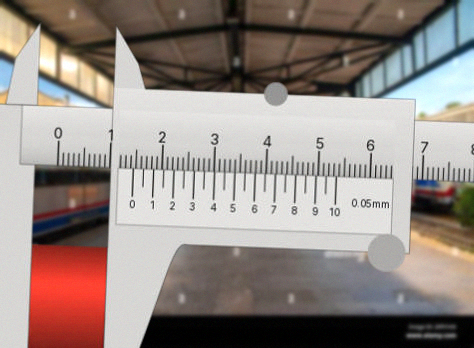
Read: 14.5,mm
